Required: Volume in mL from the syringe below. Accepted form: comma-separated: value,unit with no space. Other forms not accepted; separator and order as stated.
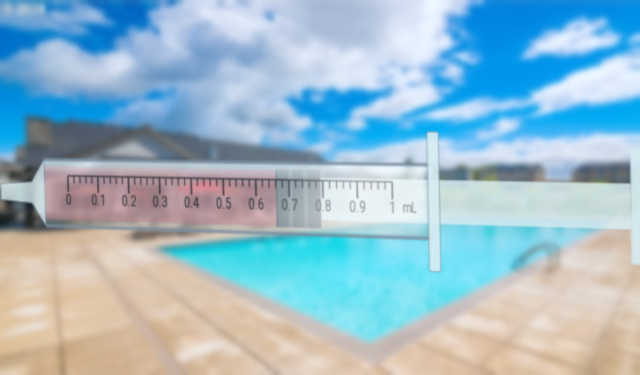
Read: 0.66,mL
